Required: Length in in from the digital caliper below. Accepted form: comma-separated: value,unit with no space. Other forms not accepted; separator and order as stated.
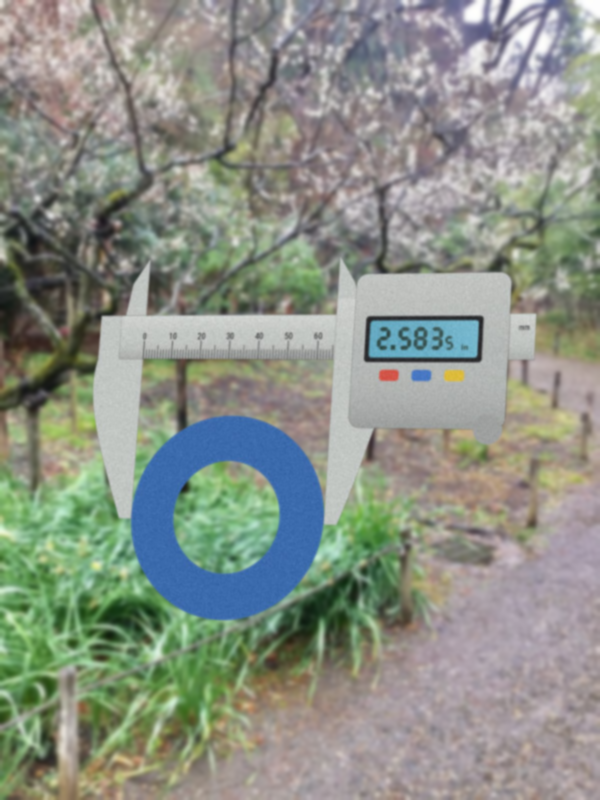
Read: 2.5835,in
